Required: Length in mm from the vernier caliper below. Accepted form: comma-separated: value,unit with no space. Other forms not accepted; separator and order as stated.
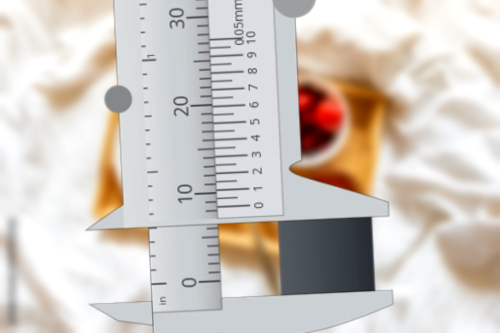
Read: 8.4,mm
